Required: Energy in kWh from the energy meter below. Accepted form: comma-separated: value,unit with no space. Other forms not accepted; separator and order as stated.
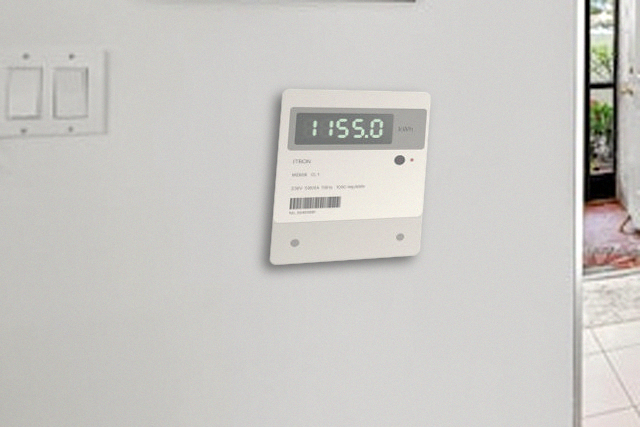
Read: 1155.0,kWh
